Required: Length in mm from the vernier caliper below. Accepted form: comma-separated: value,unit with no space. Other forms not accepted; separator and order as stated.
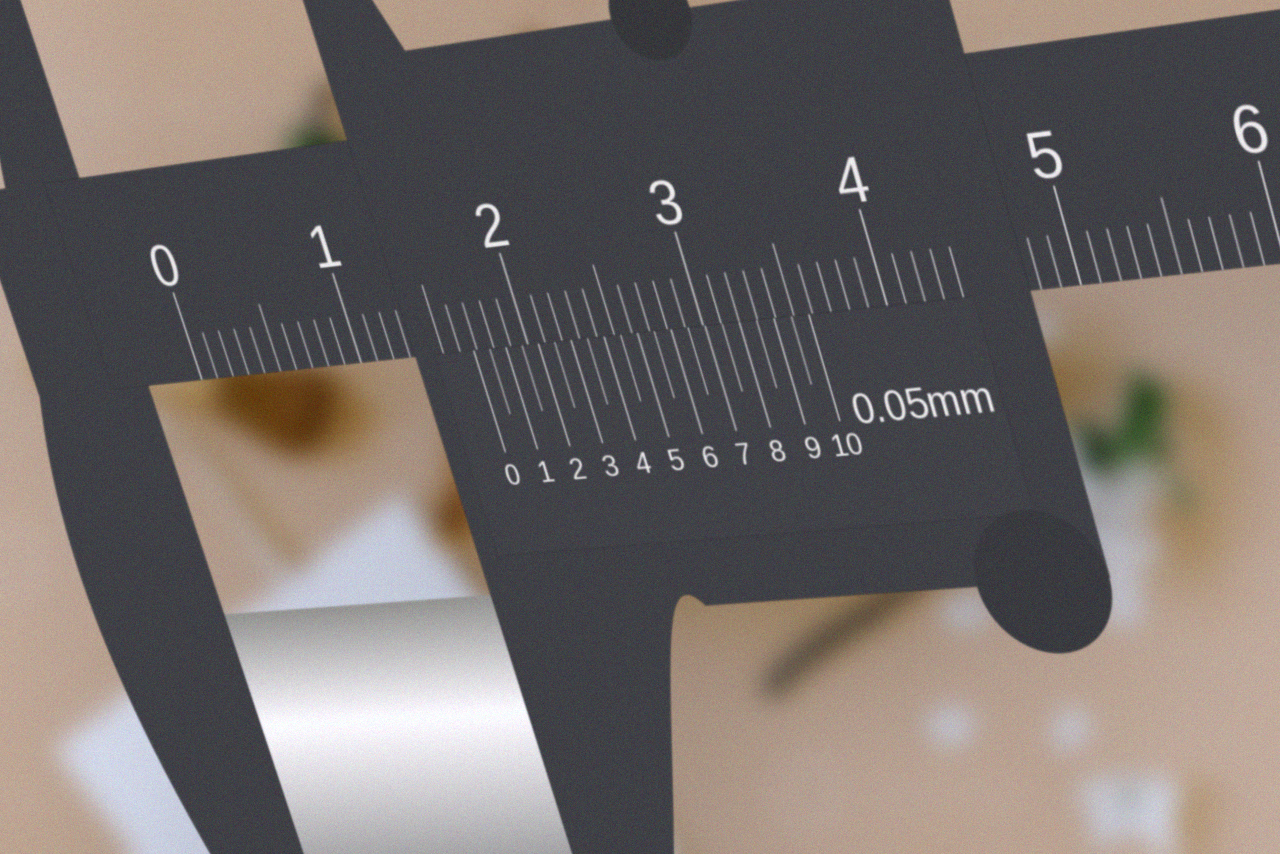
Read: 16.8,mm
